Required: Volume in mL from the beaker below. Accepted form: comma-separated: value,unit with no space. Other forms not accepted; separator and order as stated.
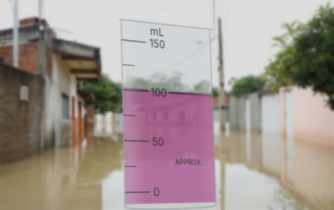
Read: 100,mL
